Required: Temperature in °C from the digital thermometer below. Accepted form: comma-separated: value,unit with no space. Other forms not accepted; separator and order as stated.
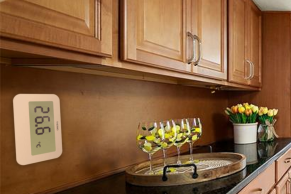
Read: 26.6,°C
